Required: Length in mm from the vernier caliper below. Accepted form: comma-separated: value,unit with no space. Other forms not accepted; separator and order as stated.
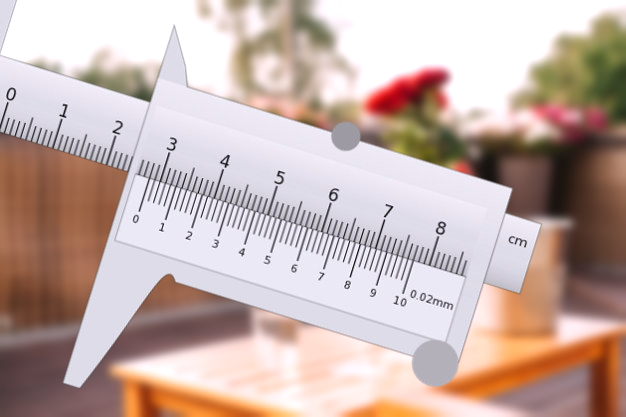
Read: 28.0,mm
